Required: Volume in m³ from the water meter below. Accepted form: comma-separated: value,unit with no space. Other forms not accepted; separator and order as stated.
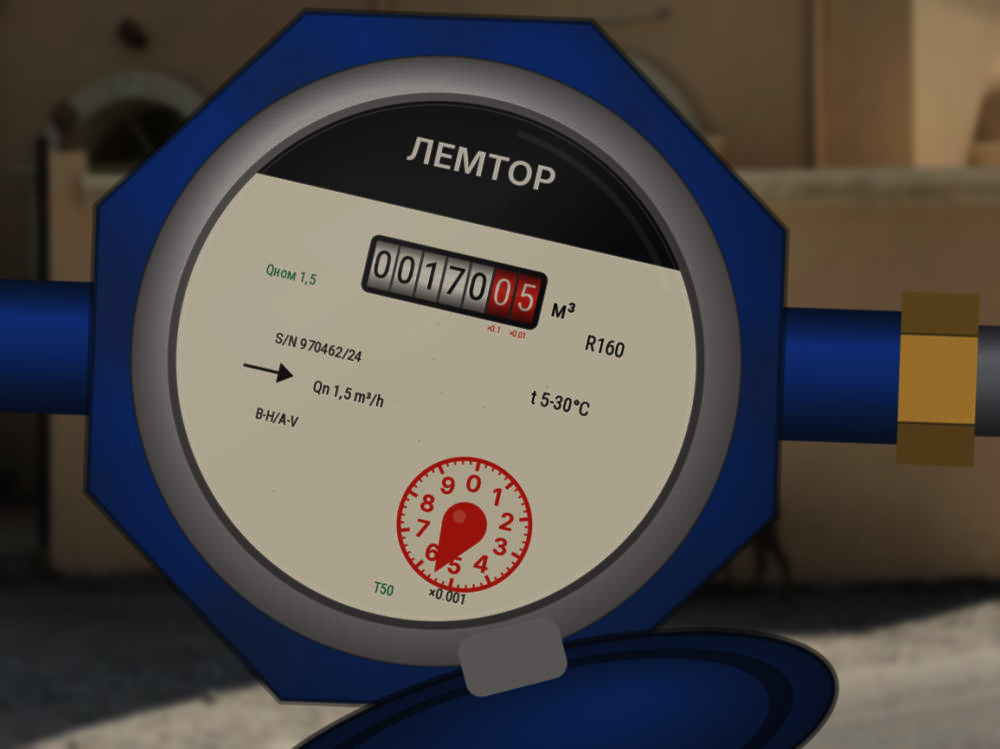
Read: 170.055,m³
